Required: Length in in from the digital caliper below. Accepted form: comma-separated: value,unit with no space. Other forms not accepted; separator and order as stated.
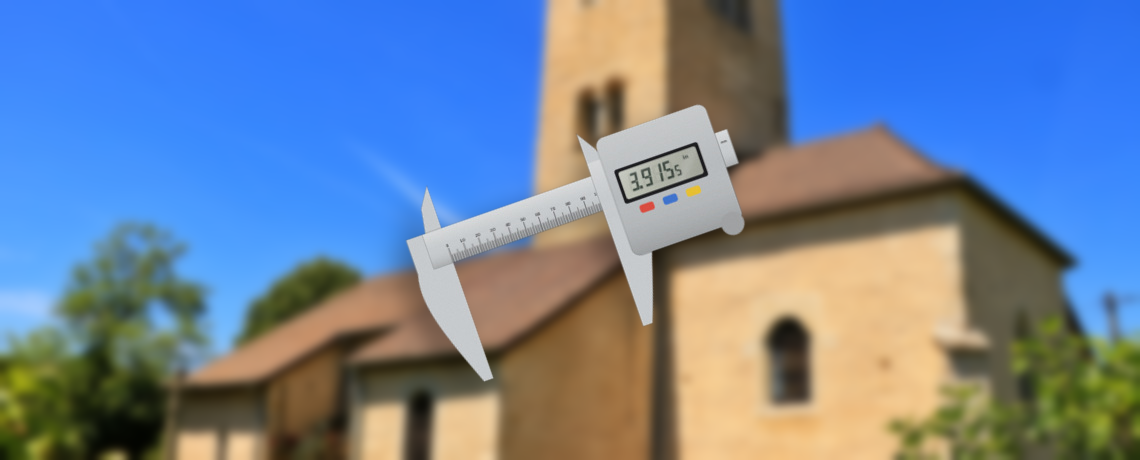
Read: 3.9155,in
